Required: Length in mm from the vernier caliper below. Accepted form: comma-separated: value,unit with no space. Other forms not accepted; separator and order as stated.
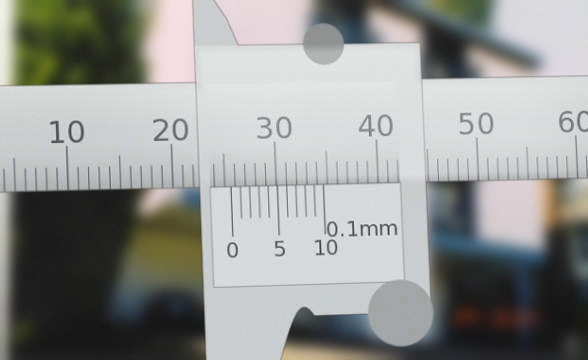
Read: 25.6,mm
